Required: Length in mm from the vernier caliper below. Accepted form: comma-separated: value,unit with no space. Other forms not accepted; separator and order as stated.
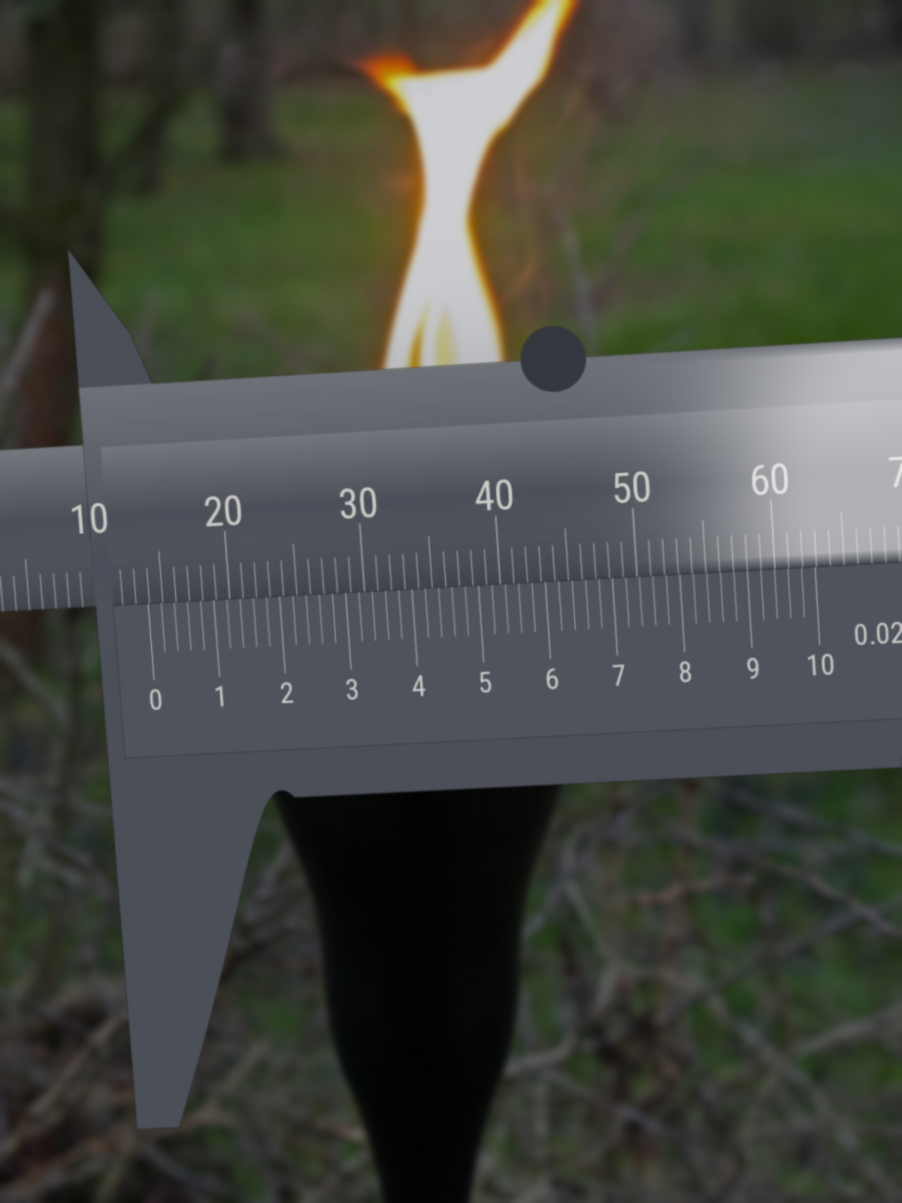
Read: 13.9,mm
